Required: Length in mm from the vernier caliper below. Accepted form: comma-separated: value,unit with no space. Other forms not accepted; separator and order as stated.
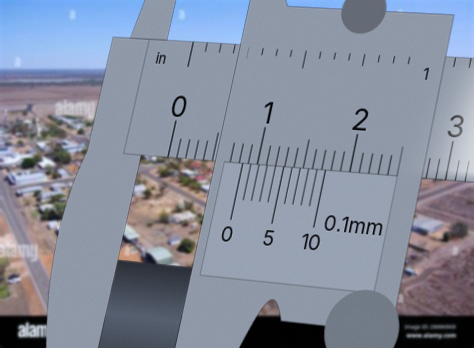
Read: 8.4,mm
